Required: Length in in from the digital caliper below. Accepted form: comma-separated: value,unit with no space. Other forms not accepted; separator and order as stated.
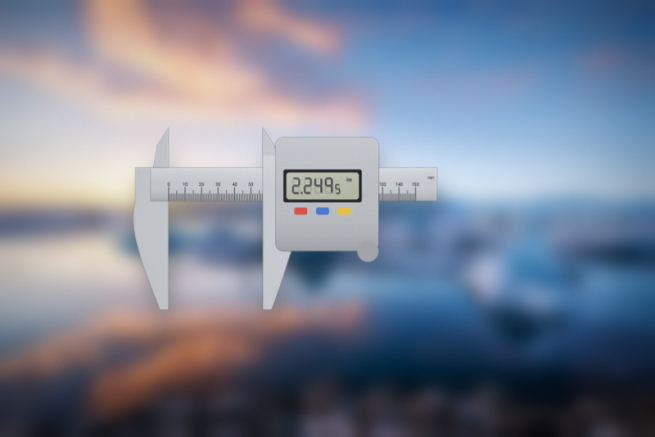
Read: 2.2495,in
